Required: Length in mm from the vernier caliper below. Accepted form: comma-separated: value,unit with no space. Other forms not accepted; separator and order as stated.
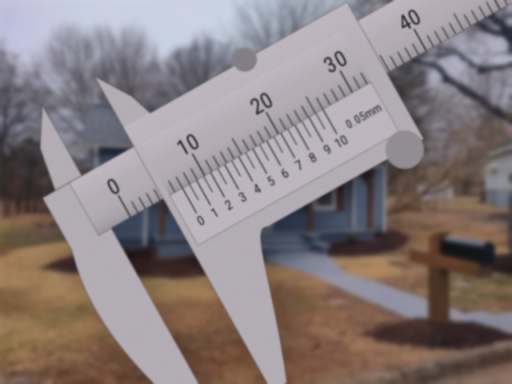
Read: 7.0,mm
